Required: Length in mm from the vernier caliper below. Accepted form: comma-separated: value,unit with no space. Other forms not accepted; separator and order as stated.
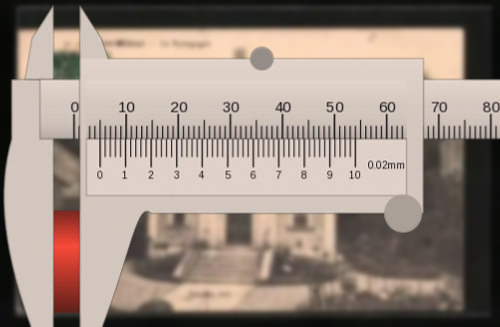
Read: 5.0,mm
